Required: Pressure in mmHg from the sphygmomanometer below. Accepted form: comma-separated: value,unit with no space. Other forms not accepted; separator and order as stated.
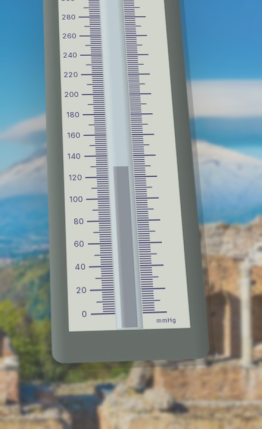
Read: 130,mmHg
